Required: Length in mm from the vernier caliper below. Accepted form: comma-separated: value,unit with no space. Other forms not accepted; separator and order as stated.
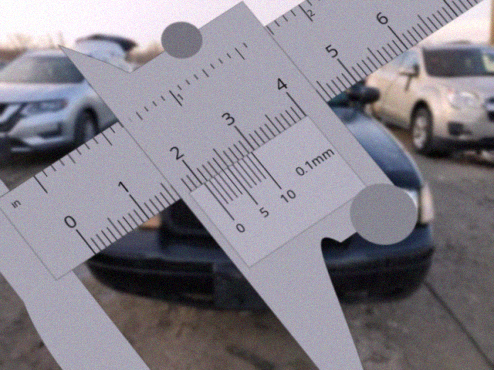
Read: 20.4,mm
